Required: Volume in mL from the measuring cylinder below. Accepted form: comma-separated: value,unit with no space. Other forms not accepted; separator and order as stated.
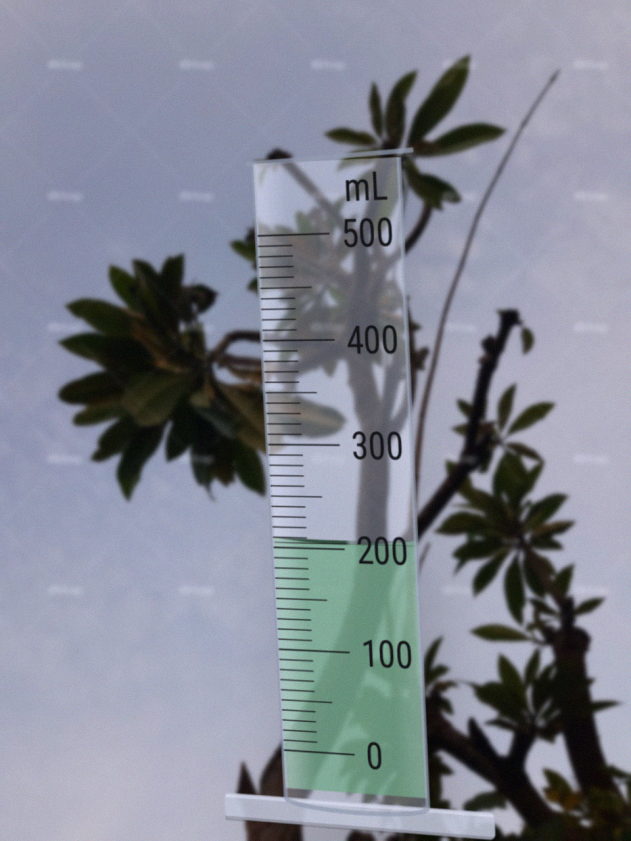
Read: 205,mL
